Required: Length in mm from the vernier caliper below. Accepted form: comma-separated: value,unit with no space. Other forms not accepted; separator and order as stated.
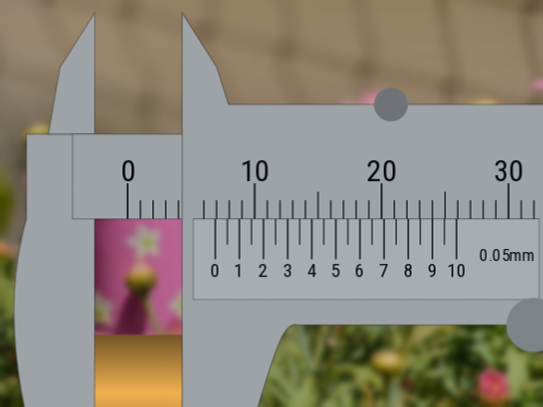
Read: 6.9,mm
